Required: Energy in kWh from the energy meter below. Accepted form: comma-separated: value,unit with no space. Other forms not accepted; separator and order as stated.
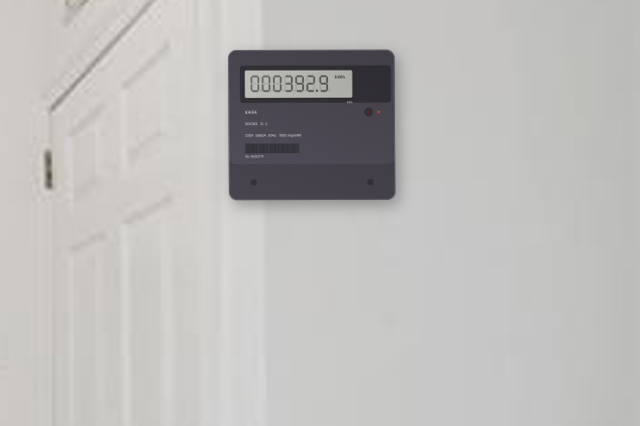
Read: 392.9,kWh
